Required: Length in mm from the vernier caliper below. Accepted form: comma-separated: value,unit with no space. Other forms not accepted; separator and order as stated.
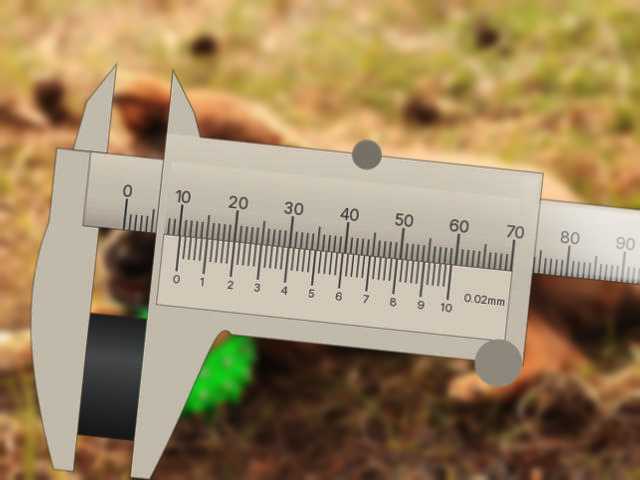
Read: 10.2,mm
